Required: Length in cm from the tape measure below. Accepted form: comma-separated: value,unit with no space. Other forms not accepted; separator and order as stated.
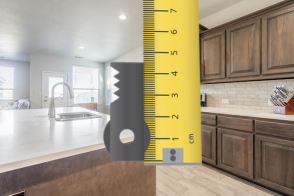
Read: 4.5,cm
